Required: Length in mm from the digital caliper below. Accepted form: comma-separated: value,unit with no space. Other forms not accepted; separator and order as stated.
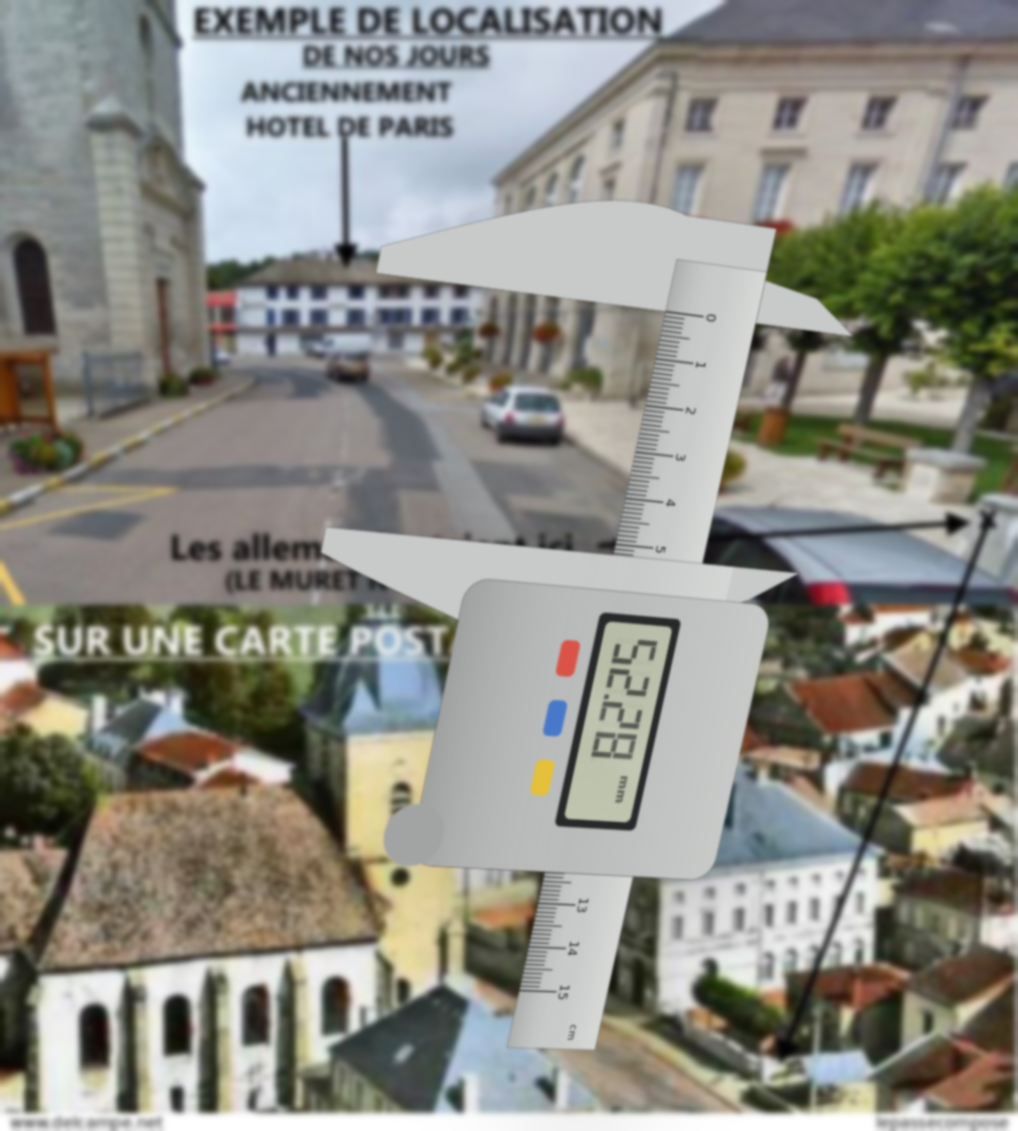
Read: 52.28,mm
